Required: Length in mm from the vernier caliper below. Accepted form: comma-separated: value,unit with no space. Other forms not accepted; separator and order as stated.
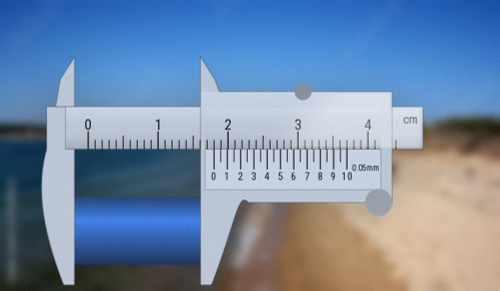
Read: 18.0,mm
